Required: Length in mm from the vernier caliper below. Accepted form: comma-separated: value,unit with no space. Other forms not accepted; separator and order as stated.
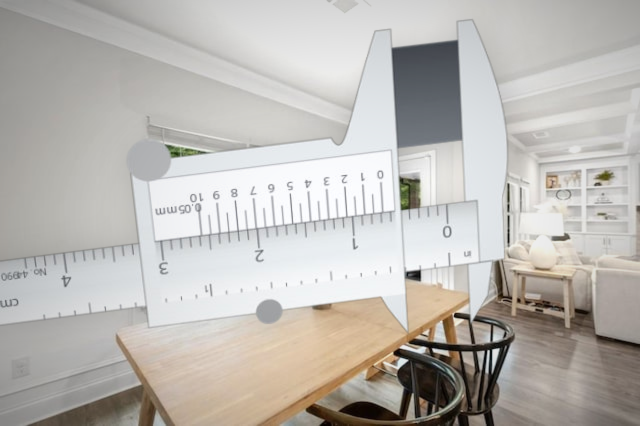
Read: 6.8,mm
